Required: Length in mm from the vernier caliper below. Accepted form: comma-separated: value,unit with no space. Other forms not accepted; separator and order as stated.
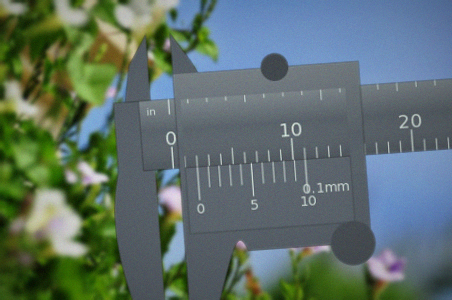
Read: 2.0,mm
